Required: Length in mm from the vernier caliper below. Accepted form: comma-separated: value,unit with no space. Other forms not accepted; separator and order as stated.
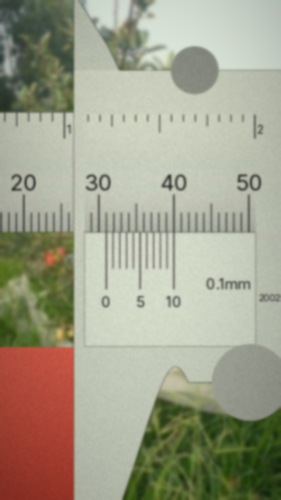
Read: 31.0,mm
